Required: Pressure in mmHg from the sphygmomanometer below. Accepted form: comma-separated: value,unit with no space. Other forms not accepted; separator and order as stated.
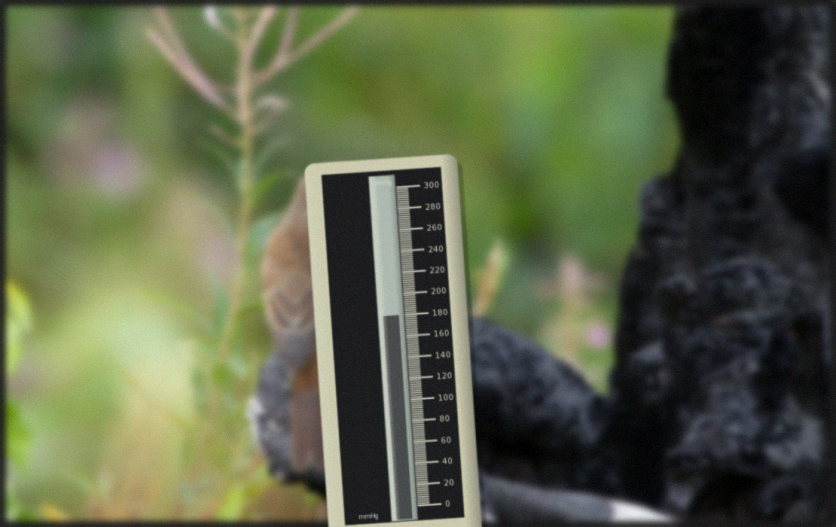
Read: 180,mmHg
